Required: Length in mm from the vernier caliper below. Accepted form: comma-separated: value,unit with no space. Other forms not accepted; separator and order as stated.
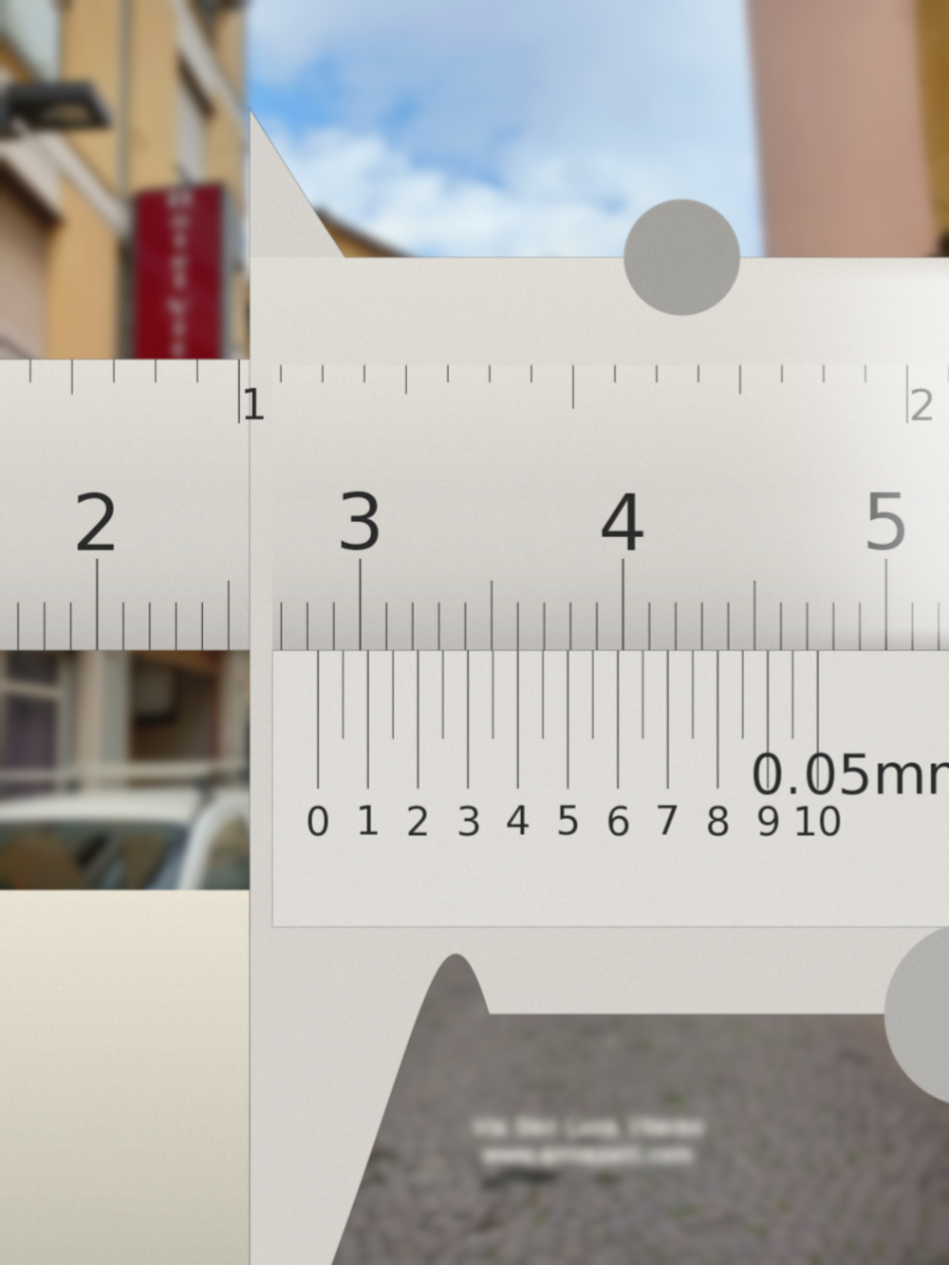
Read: 28.40,mm
